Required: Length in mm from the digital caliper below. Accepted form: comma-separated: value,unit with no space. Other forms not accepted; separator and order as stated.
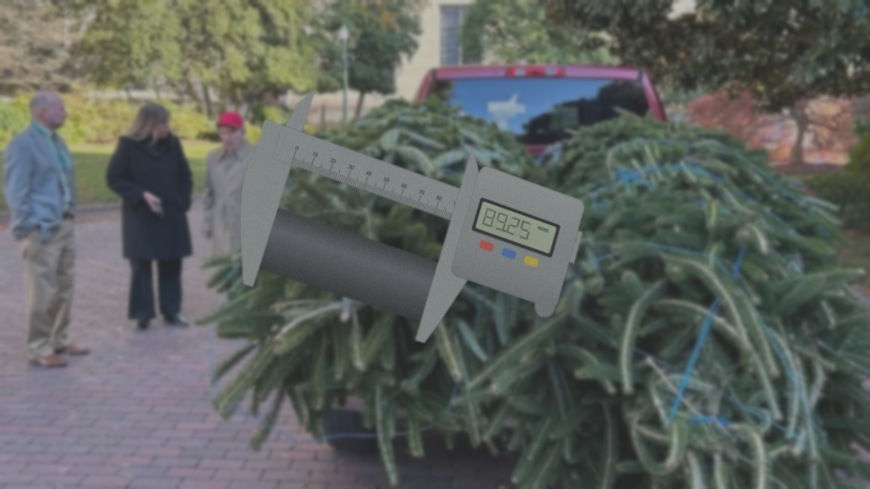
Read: 89.25,mm
